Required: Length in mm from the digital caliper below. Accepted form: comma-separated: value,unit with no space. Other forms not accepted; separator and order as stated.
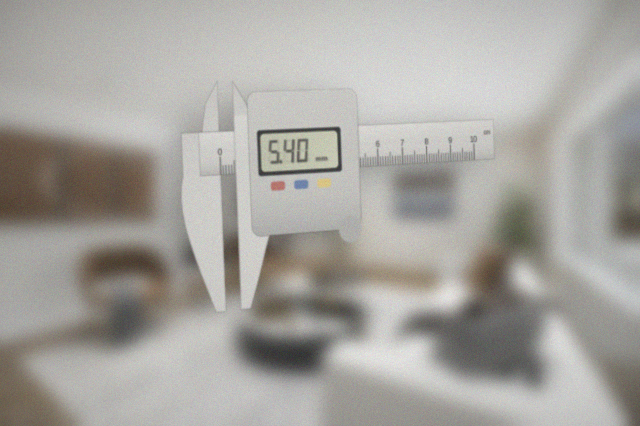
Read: 5.40,mm
